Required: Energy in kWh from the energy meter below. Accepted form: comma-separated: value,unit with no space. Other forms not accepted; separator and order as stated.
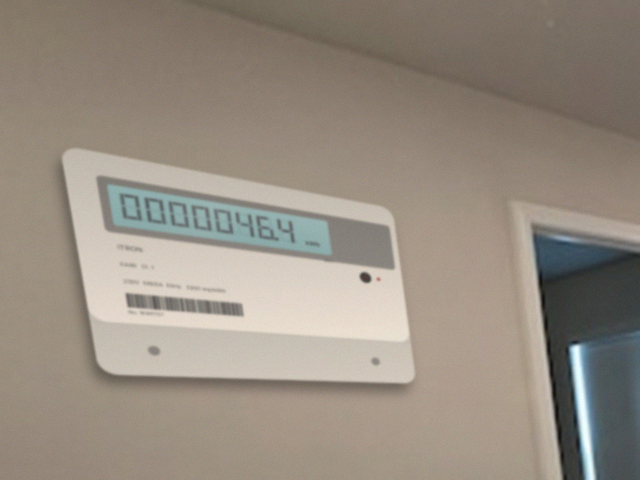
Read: 46.4,kWh
